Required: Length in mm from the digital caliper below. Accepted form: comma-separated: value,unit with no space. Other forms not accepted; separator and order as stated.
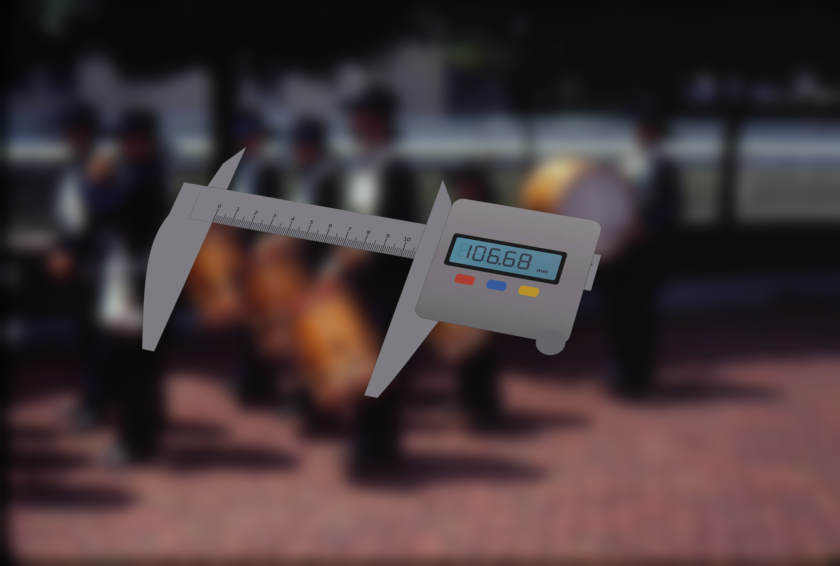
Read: 106.68,mm
